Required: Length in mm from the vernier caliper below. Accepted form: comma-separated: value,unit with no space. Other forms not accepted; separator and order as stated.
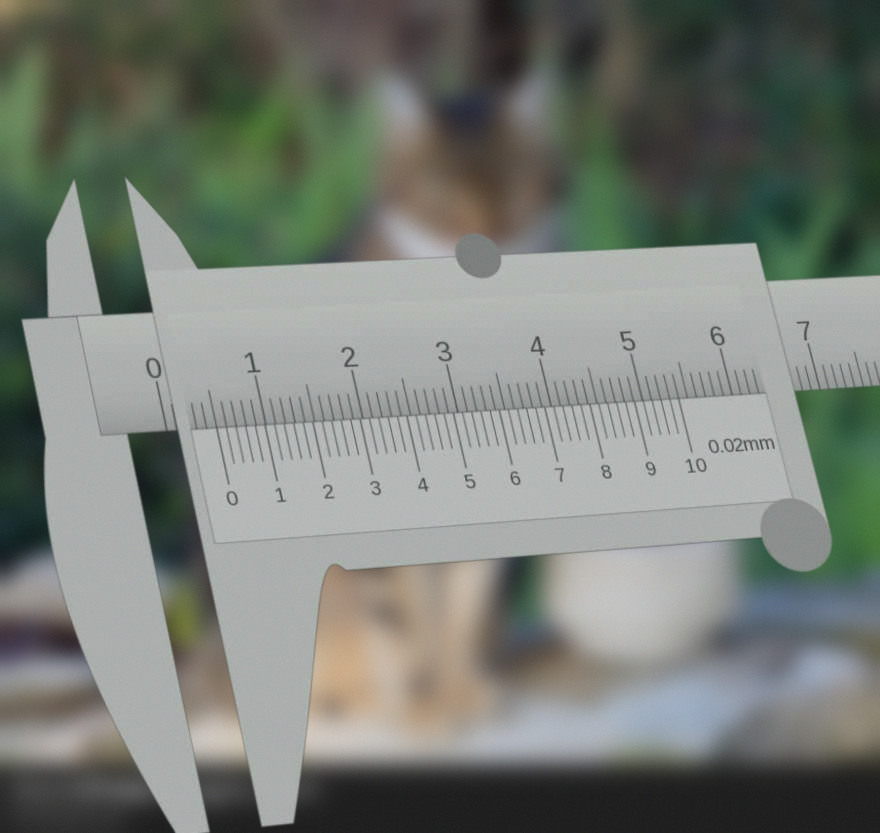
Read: 5.0,mm
